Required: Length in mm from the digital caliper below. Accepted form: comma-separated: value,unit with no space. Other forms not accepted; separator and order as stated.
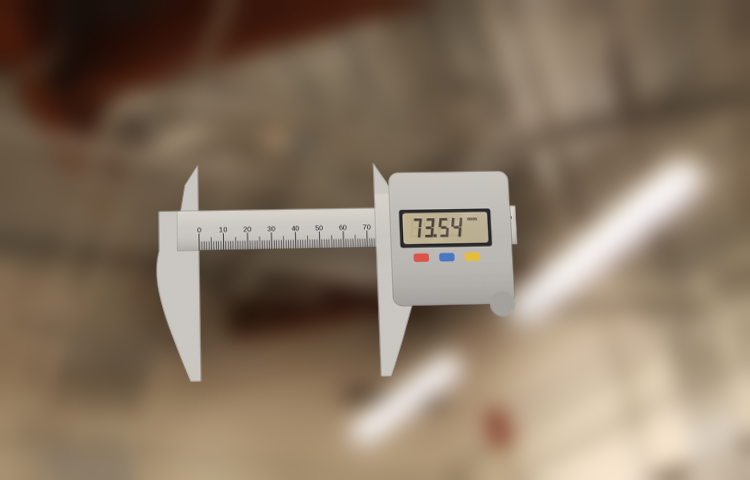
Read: 73.54,mm
